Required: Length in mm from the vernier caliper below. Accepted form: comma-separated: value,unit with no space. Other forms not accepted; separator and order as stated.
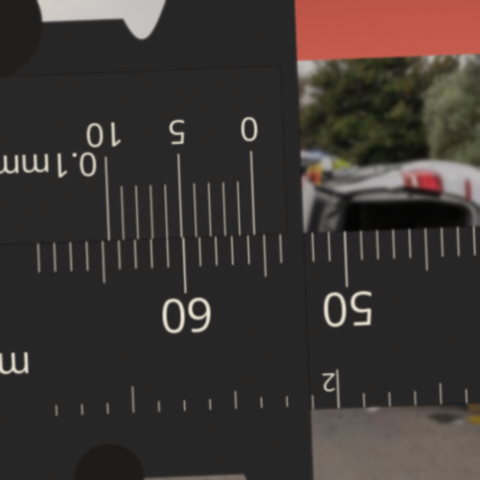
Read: 55.6,mm
